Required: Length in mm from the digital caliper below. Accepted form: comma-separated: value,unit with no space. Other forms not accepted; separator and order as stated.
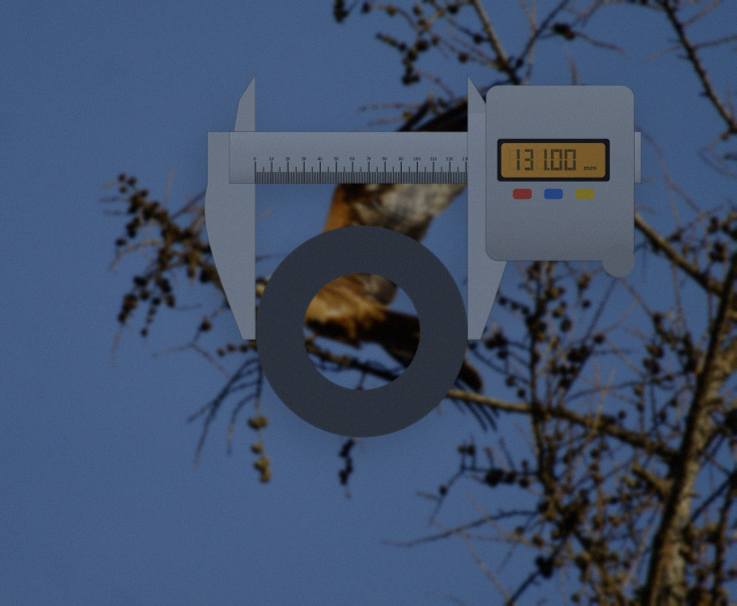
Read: 131.00,mm
